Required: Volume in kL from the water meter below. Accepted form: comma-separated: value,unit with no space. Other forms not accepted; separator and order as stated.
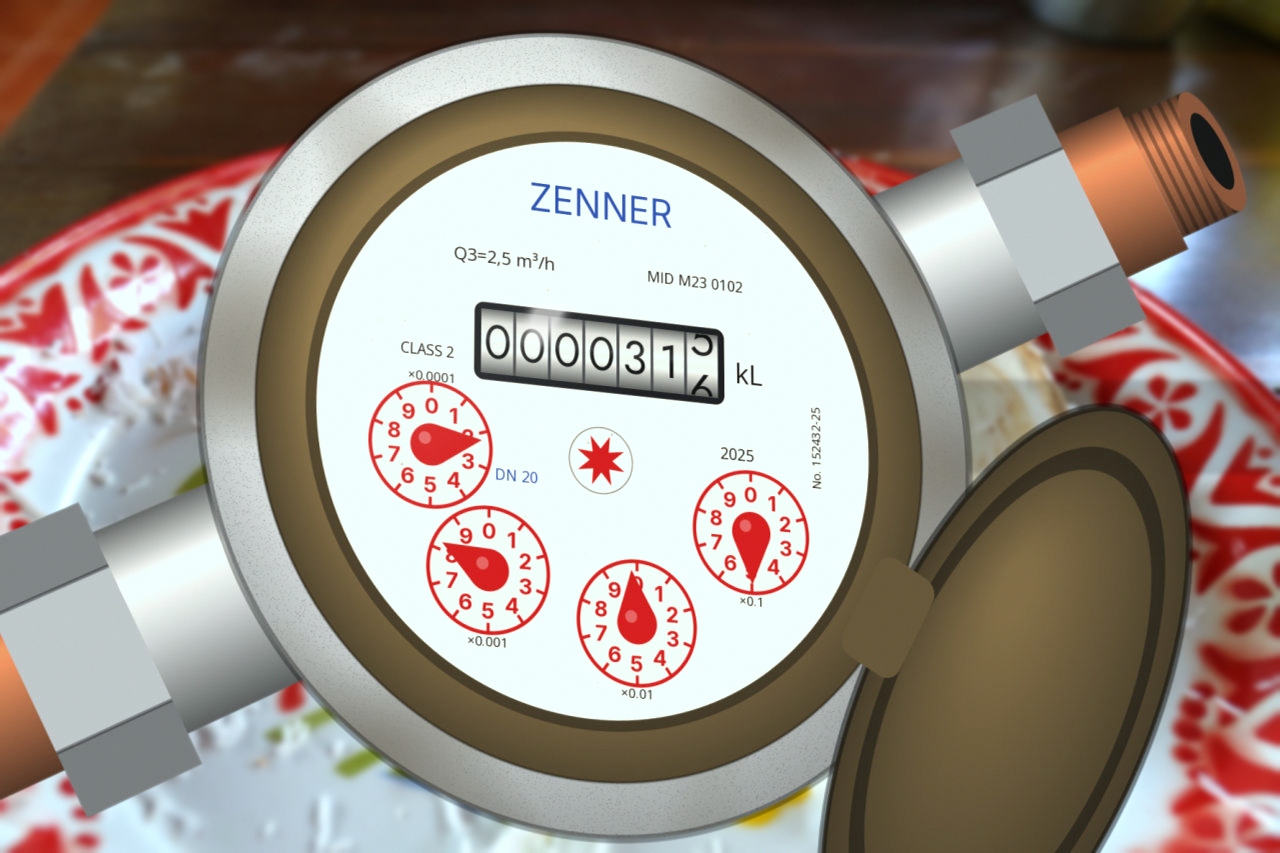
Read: 315.4982,kL
